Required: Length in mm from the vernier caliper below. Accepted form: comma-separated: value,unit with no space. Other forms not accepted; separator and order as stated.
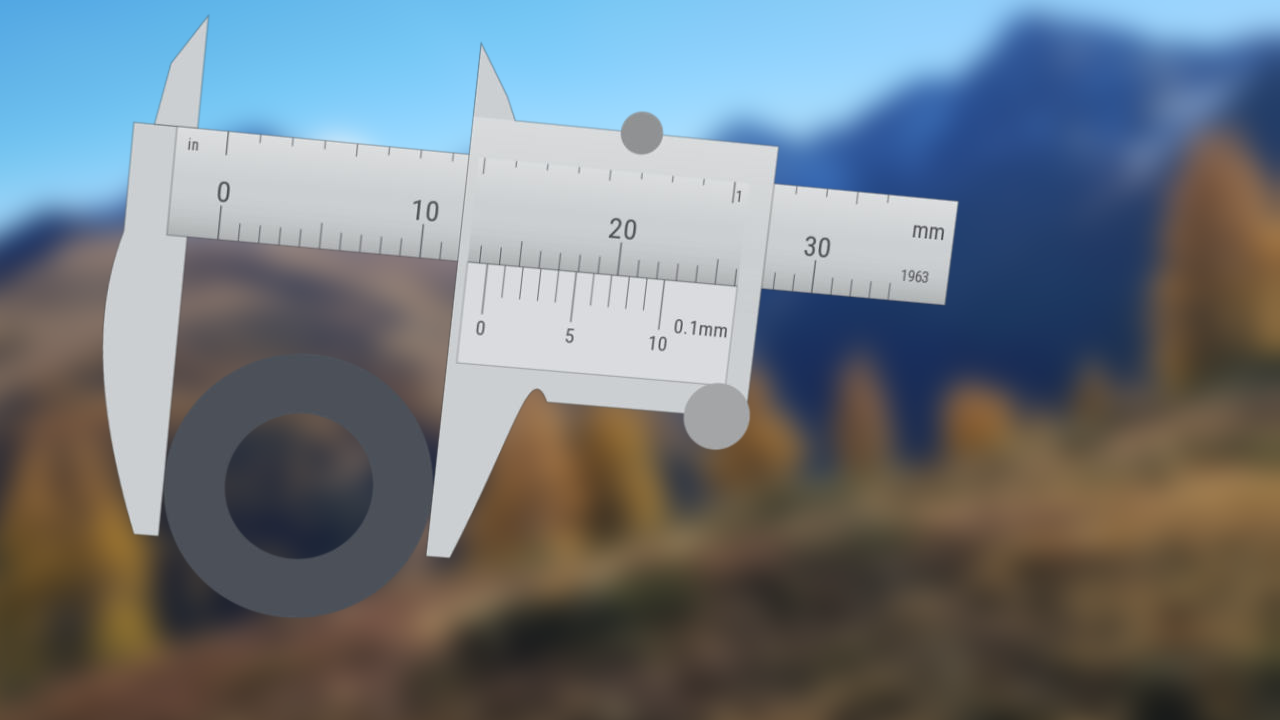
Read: 13.4,mm
